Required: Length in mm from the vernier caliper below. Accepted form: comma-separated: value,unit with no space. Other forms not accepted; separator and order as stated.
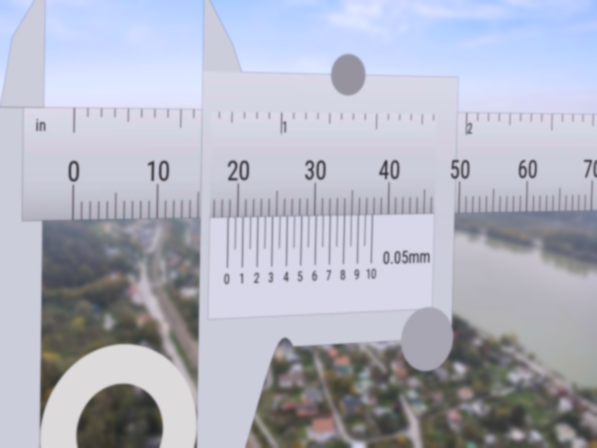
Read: 18.8,mm
